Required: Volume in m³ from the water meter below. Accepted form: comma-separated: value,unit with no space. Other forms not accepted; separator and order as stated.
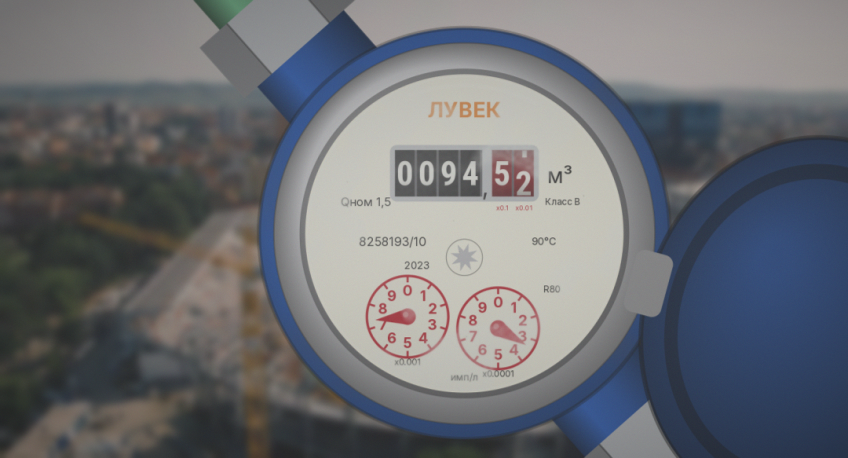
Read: 94.5173,m³
